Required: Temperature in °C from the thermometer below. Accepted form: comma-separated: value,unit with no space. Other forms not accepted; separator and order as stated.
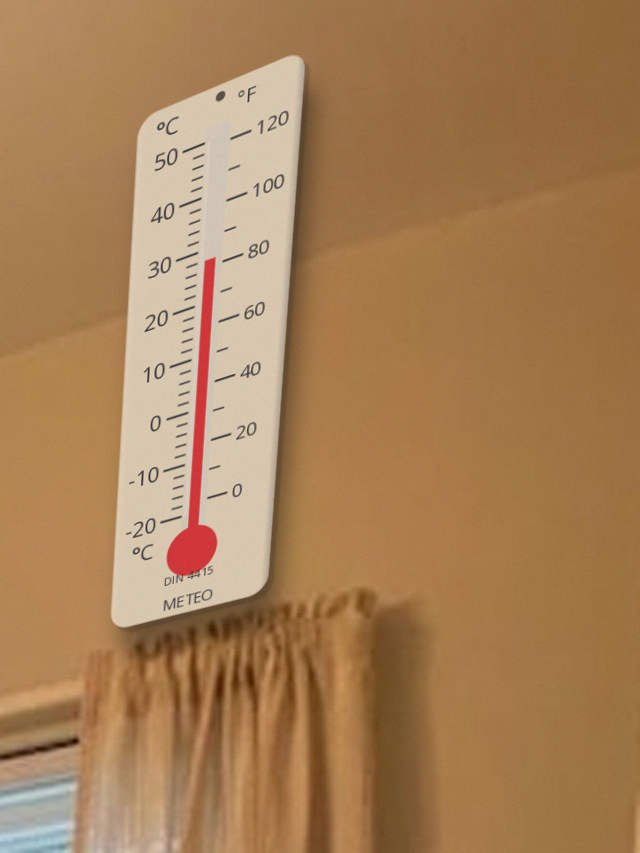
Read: 28,°C
